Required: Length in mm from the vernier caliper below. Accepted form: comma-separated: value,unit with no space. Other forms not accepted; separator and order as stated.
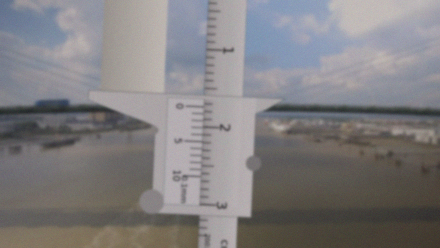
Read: 17.4,mm
